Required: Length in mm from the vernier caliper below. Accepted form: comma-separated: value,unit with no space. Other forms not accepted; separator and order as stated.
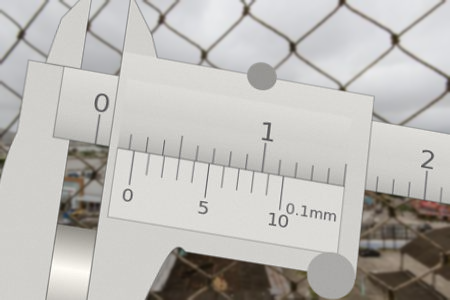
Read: 2.3,mm
